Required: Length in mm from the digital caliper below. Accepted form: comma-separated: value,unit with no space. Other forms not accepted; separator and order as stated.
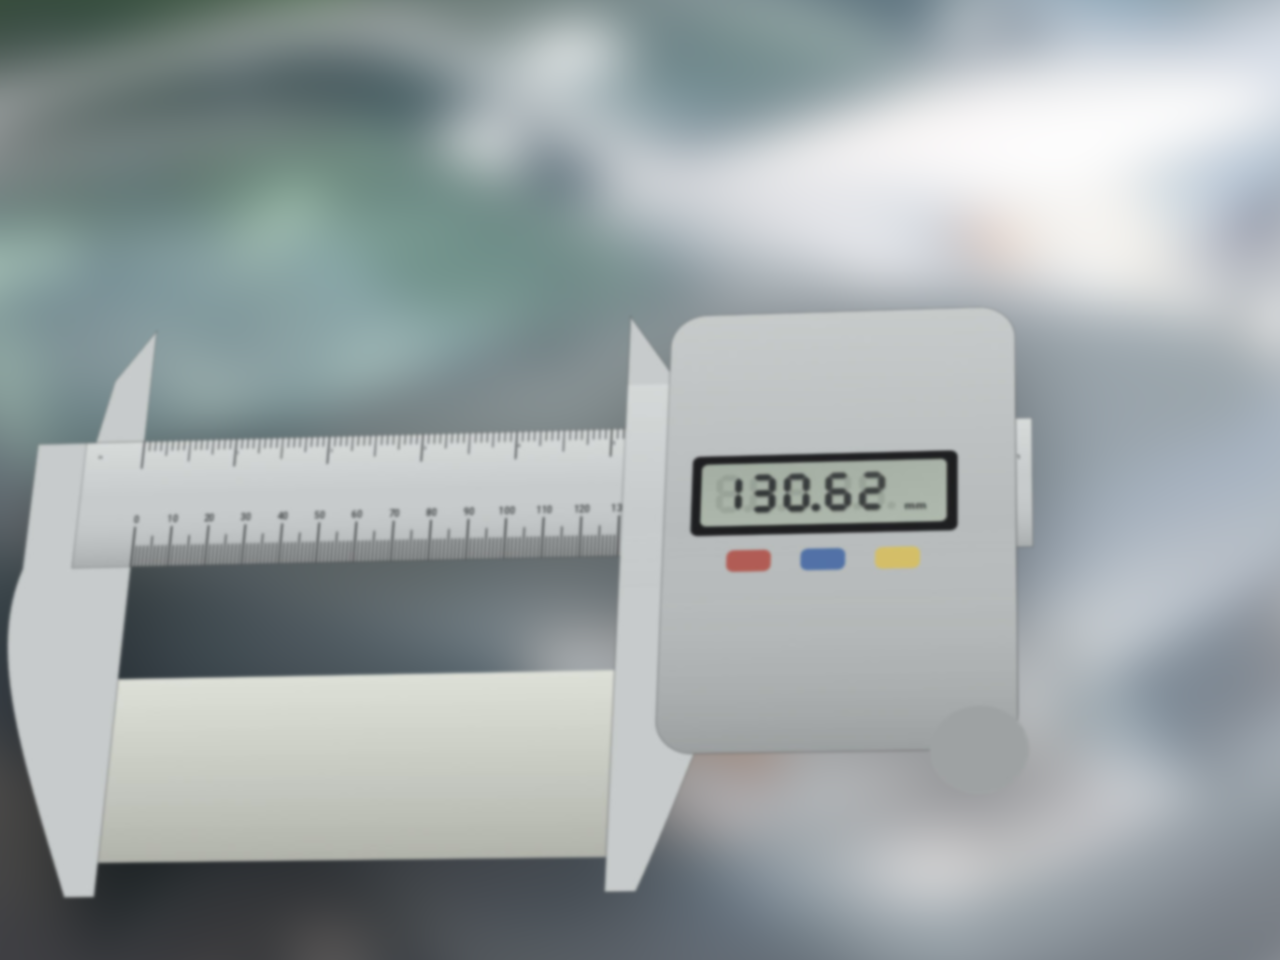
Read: 130.62,mm
